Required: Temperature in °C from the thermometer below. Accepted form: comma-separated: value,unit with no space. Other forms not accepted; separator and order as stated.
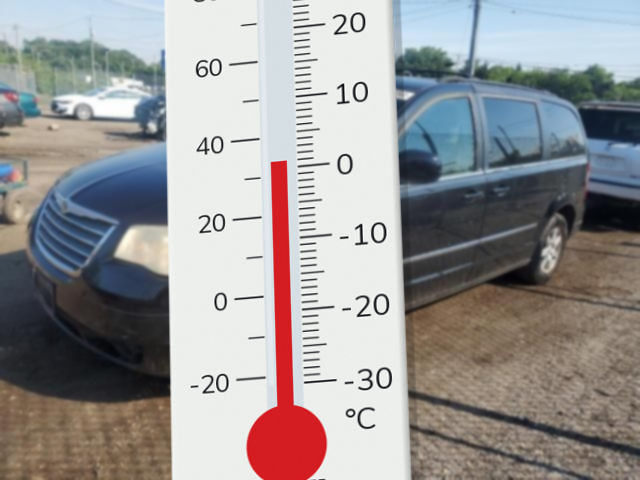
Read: 1,°C
